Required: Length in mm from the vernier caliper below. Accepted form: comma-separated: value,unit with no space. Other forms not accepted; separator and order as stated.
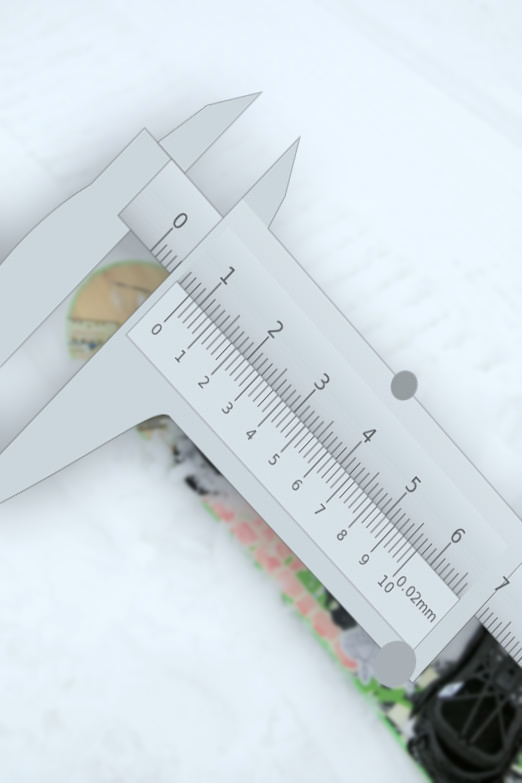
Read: 8.0,mm
